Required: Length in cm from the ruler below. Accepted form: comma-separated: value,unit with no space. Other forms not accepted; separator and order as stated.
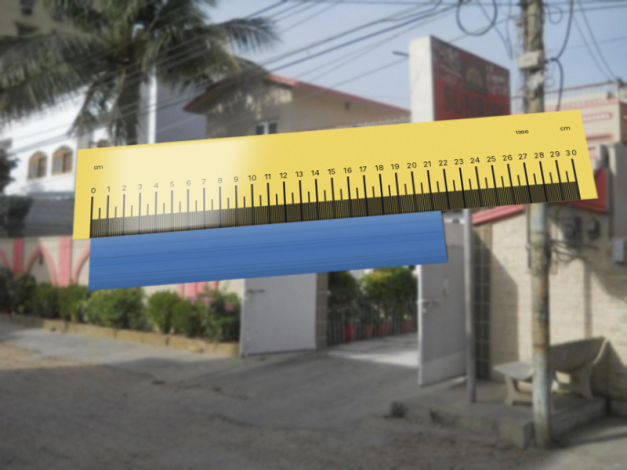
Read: 21.5,cm
